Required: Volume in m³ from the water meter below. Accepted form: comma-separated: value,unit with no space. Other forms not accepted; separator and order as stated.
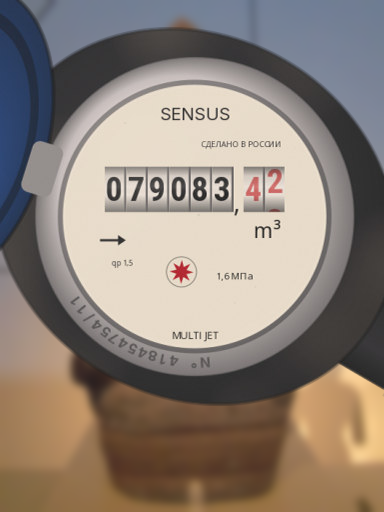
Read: 79083.42,m³
